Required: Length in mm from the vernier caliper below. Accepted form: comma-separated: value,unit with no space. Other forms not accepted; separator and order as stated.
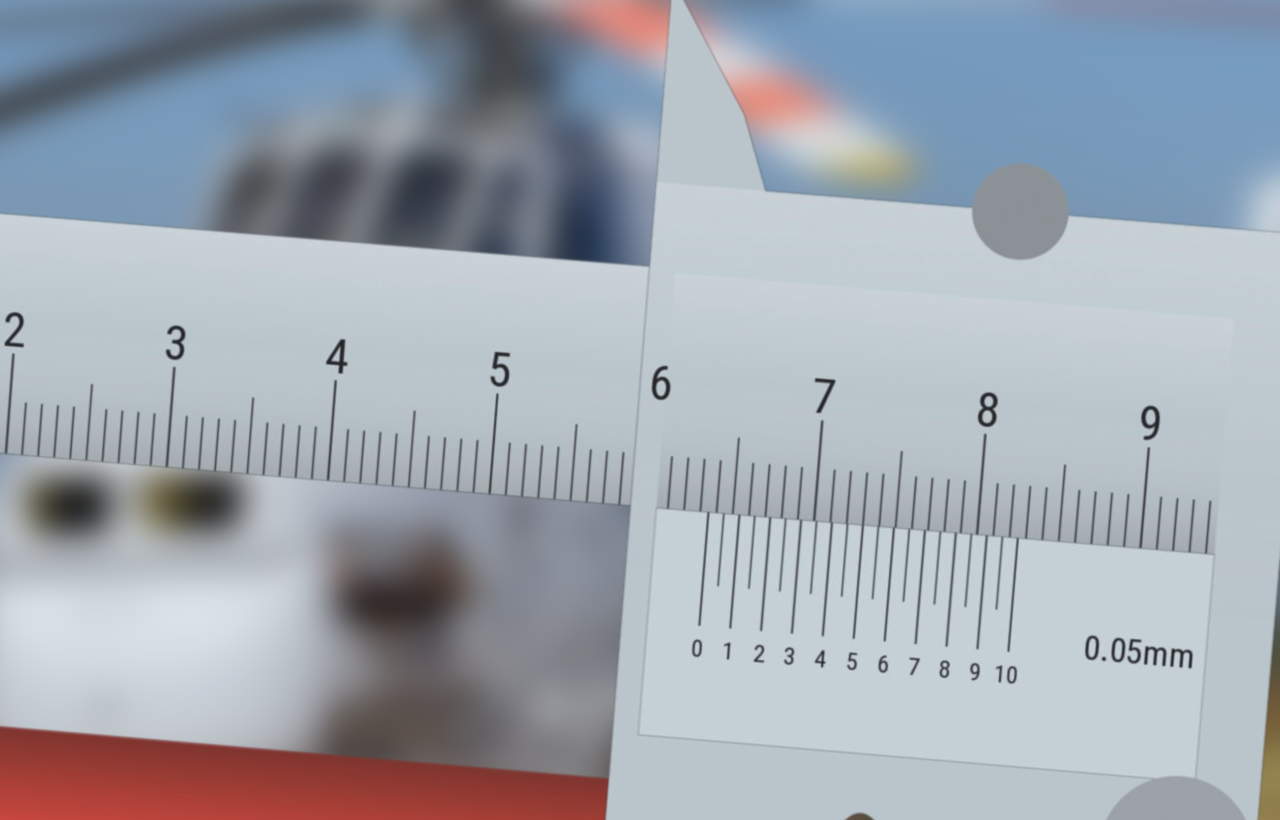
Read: 63.5,mm
